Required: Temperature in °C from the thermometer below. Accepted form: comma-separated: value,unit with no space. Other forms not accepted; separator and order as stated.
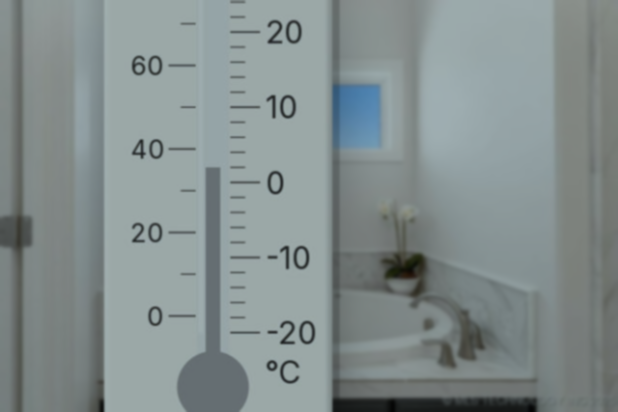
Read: 2,°C
